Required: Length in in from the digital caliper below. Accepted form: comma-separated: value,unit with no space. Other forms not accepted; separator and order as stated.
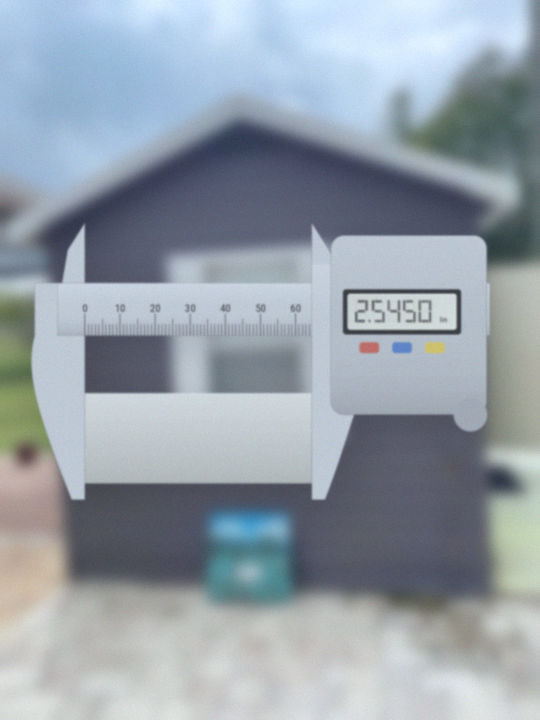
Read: 2.5450,in
